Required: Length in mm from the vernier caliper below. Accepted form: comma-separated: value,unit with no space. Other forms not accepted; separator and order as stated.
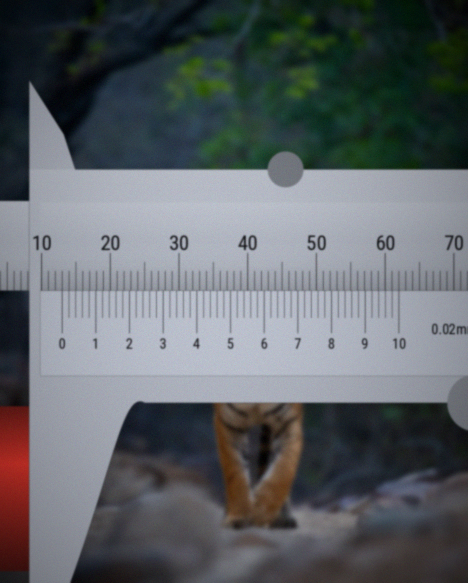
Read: 13.0,mm
